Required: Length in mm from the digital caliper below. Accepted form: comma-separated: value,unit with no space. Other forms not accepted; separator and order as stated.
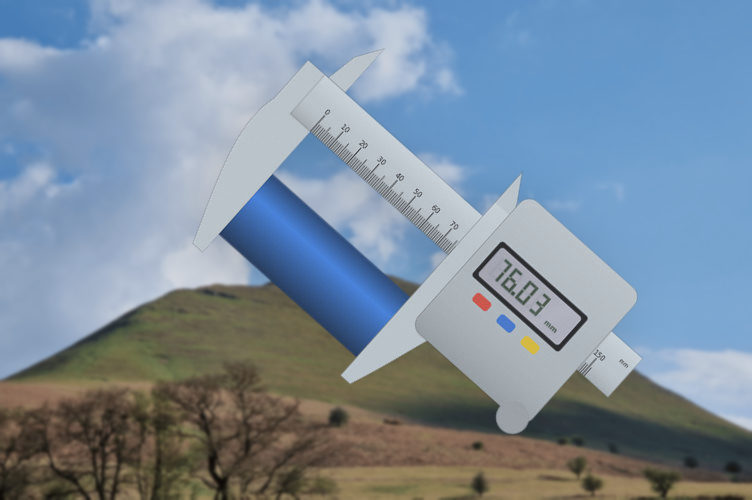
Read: 76.03,mm
